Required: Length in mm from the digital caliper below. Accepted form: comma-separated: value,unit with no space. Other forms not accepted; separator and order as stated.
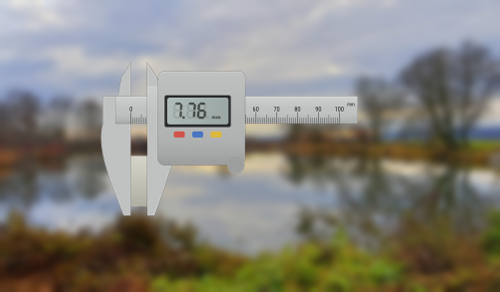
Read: 7.76,mm
